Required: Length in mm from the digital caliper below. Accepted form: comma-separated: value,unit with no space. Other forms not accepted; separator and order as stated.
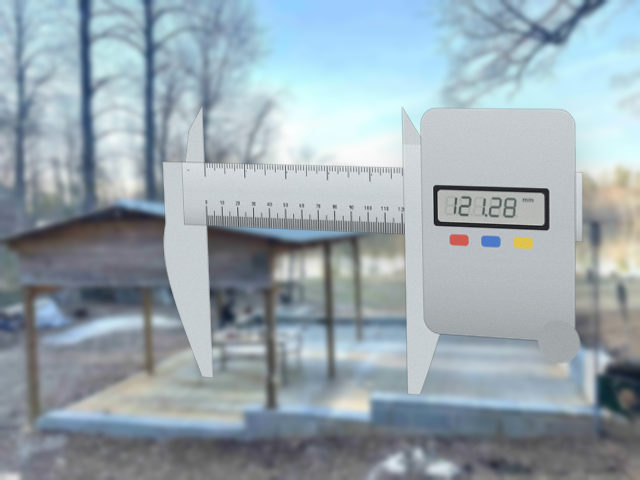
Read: 121.28,mm
